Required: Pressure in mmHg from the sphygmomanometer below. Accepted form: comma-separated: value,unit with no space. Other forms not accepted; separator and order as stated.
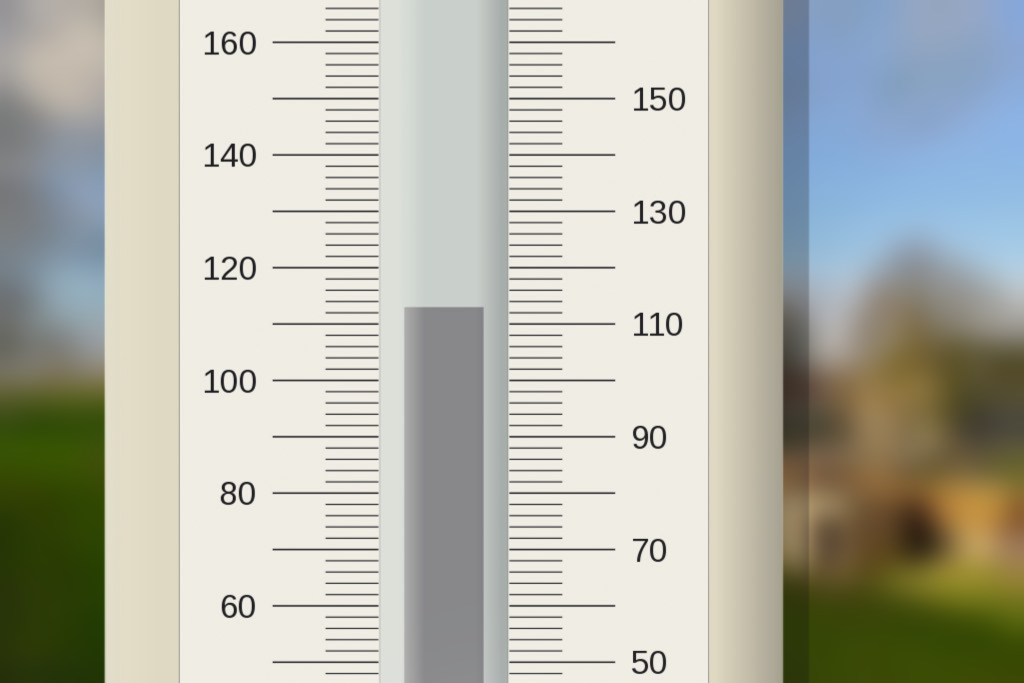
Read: 113,mmHg
